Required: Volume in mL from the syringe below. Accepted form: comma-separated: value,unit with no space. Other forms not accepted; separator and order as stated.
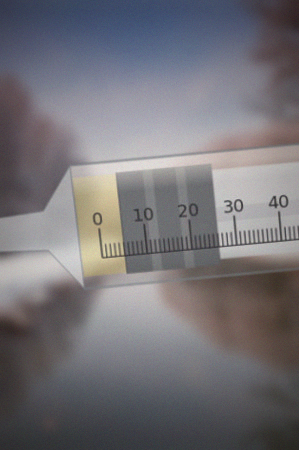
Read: 5,mL
